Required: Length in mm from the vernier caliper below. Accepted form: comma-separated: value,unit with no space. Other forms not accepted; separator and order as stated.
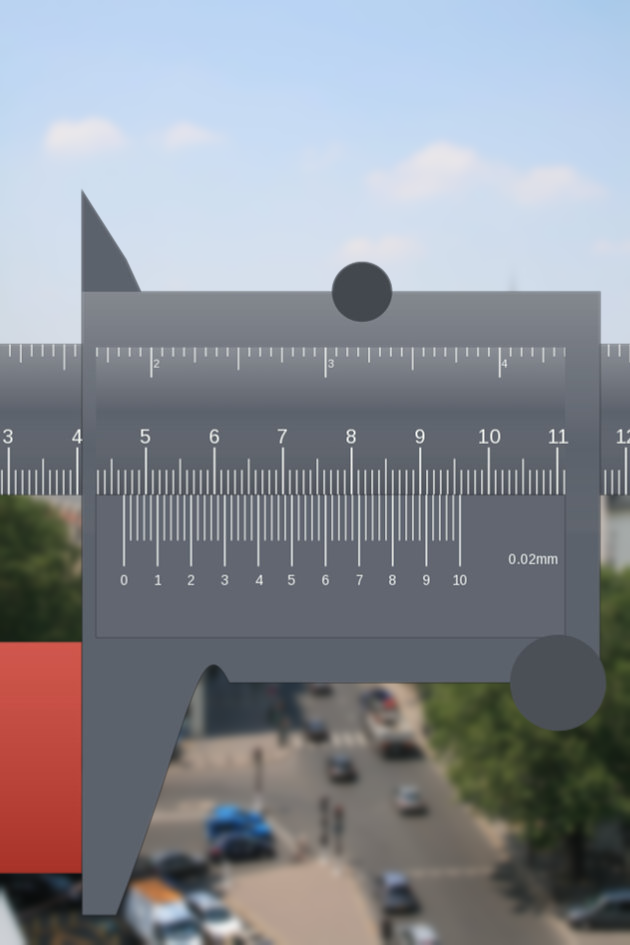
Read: 46.8,mm
